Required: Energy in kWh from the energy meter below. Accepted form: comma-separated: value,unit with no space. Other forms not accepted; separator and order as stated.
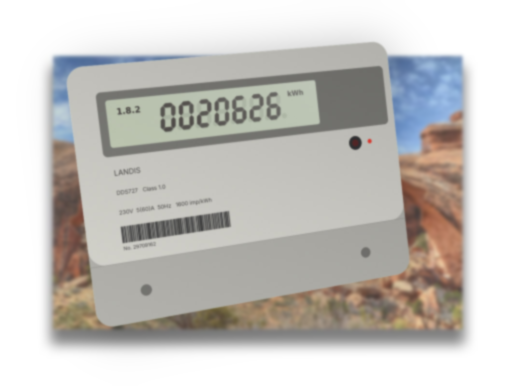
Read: 20626,kWh
